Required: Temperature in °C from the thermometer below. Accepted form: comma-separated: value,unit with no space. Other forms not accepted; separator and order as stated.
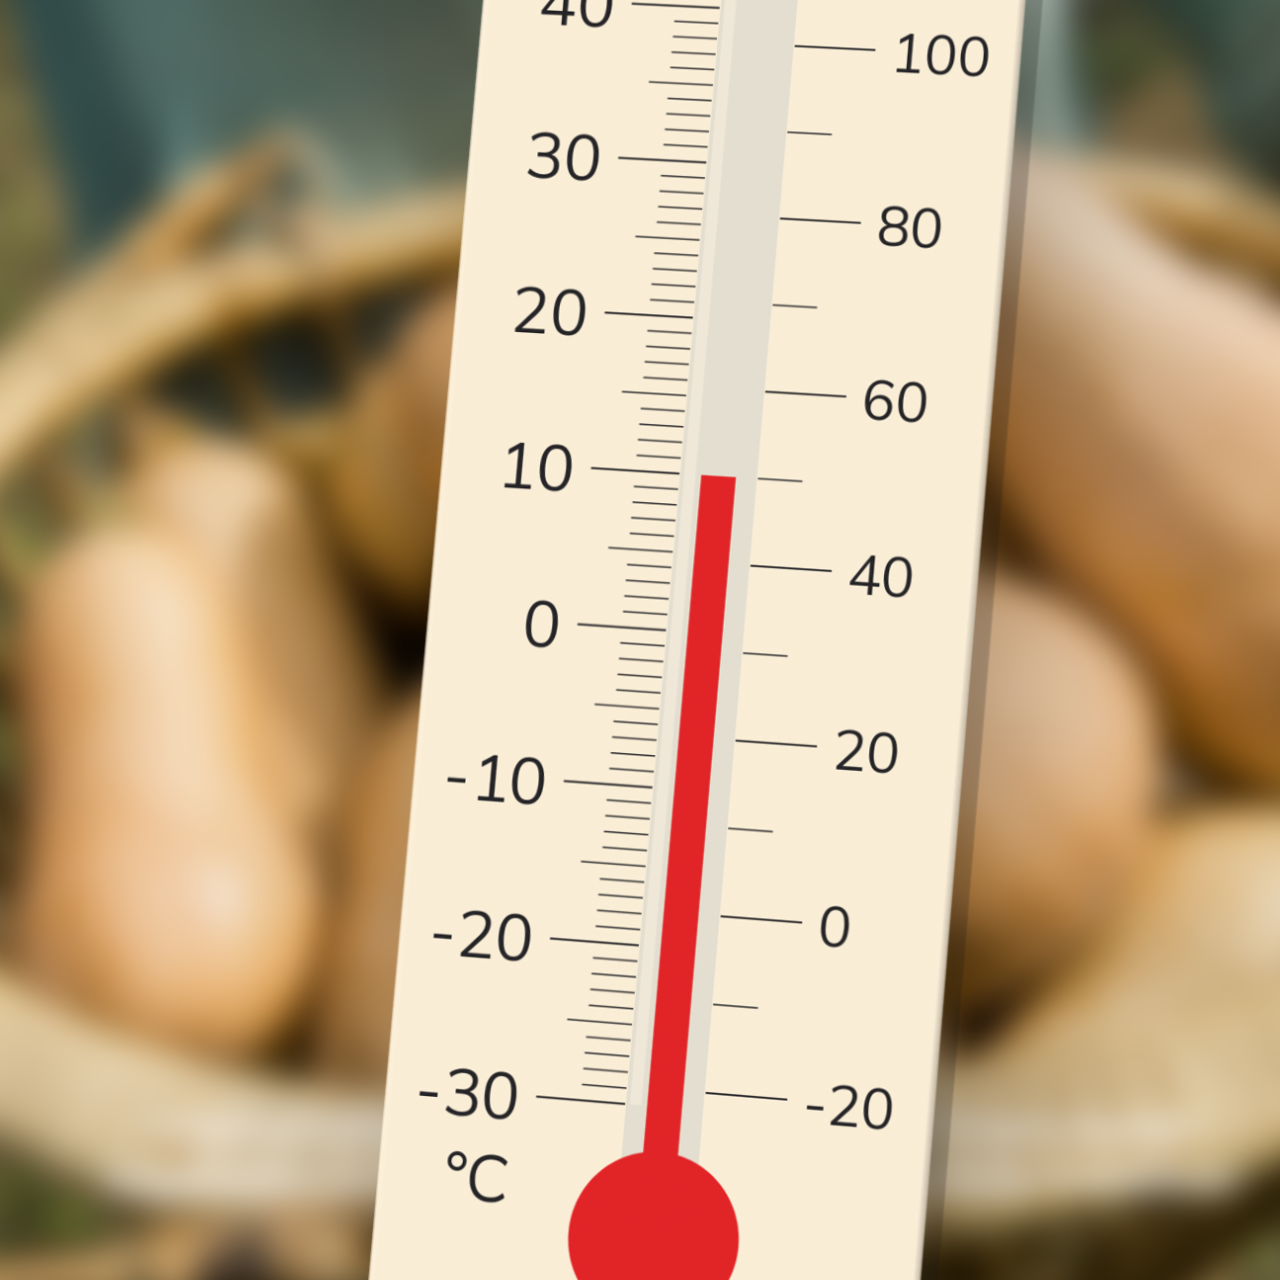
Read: 10,°C
